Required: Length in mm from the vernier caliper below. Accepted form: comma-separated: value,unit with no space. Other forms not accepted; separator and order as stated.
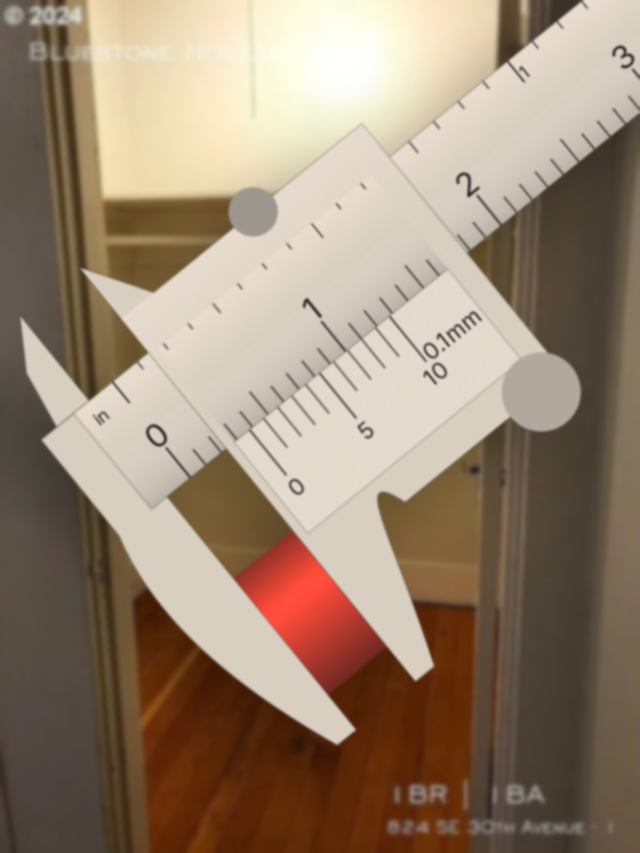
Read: 3.8,mm
